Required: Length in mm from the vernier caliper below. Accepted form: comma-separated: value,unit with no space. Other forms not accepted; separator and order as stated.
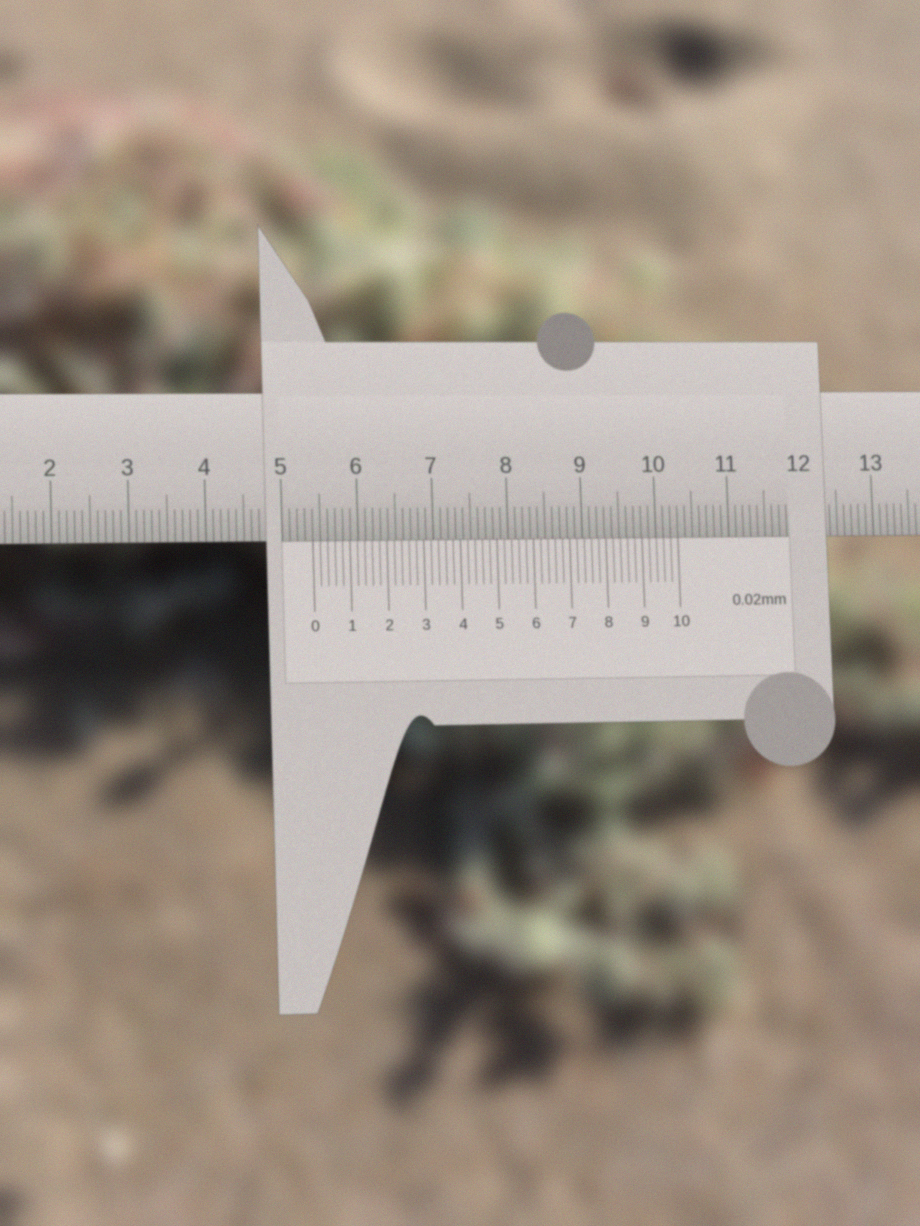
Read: 54.0,mm
